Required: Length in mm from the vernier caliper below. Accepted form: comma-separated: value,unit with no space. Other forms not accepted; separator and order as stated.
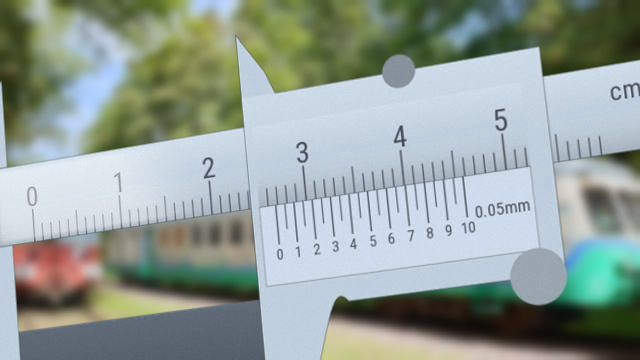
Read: 26.8,mm
